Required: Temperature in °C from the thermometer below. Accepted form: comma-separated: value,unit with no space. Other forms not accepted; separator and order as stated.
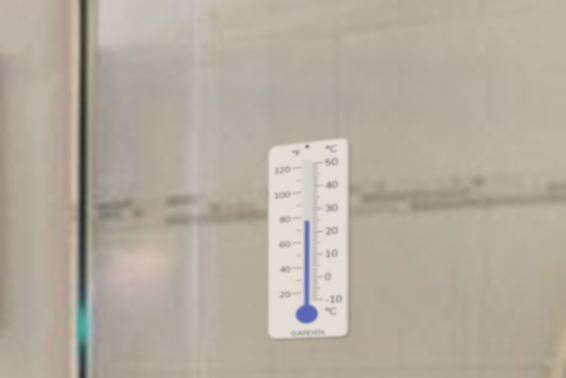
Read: 25,°C
